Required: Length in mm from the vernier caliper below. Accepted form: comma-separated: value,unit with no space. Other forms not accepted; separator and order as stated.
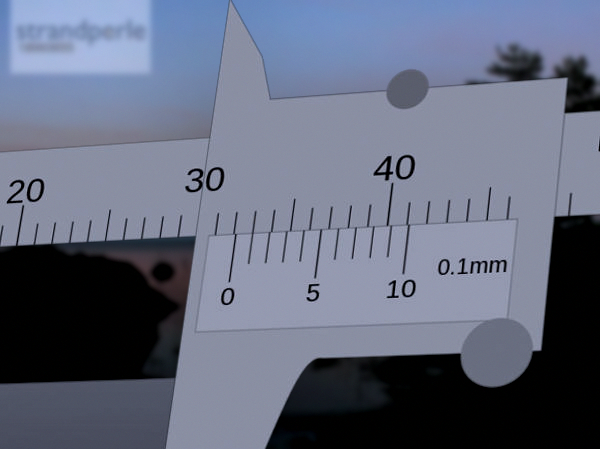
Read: 32.1,mm
